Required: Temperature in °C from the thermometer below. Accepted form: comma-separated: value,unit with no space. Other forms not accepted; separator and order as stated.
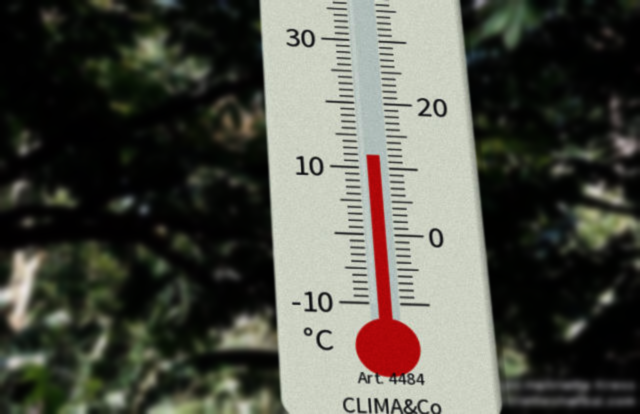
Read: 12,°C
